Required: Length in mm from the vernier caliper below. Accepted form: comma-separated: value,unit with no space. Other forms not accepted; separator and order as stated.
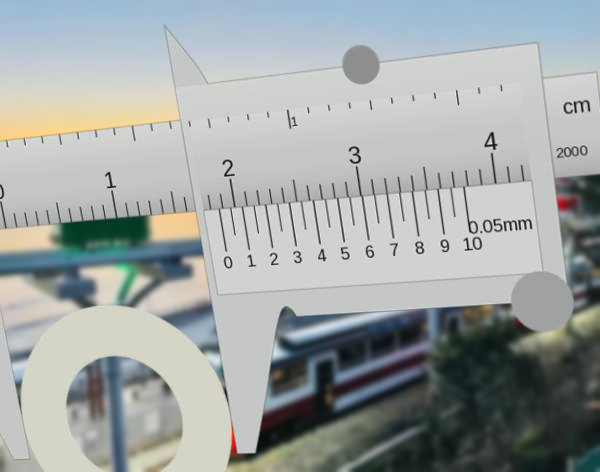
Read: 18.7,mm
